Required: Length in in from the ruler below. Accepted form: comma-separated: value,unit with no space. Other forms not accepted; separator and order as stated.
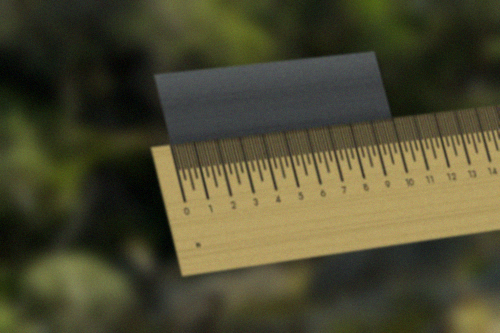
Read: 10,in
